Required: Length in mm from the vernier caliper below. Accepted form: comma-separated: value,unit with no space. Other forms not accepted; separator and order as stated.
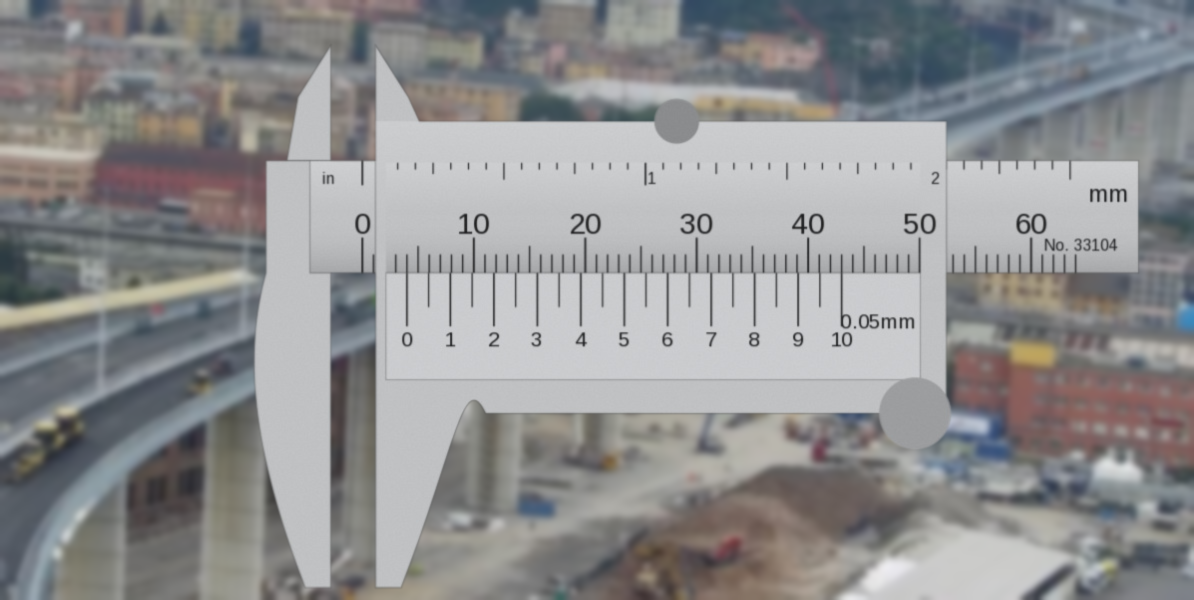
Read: 4.0,mm
